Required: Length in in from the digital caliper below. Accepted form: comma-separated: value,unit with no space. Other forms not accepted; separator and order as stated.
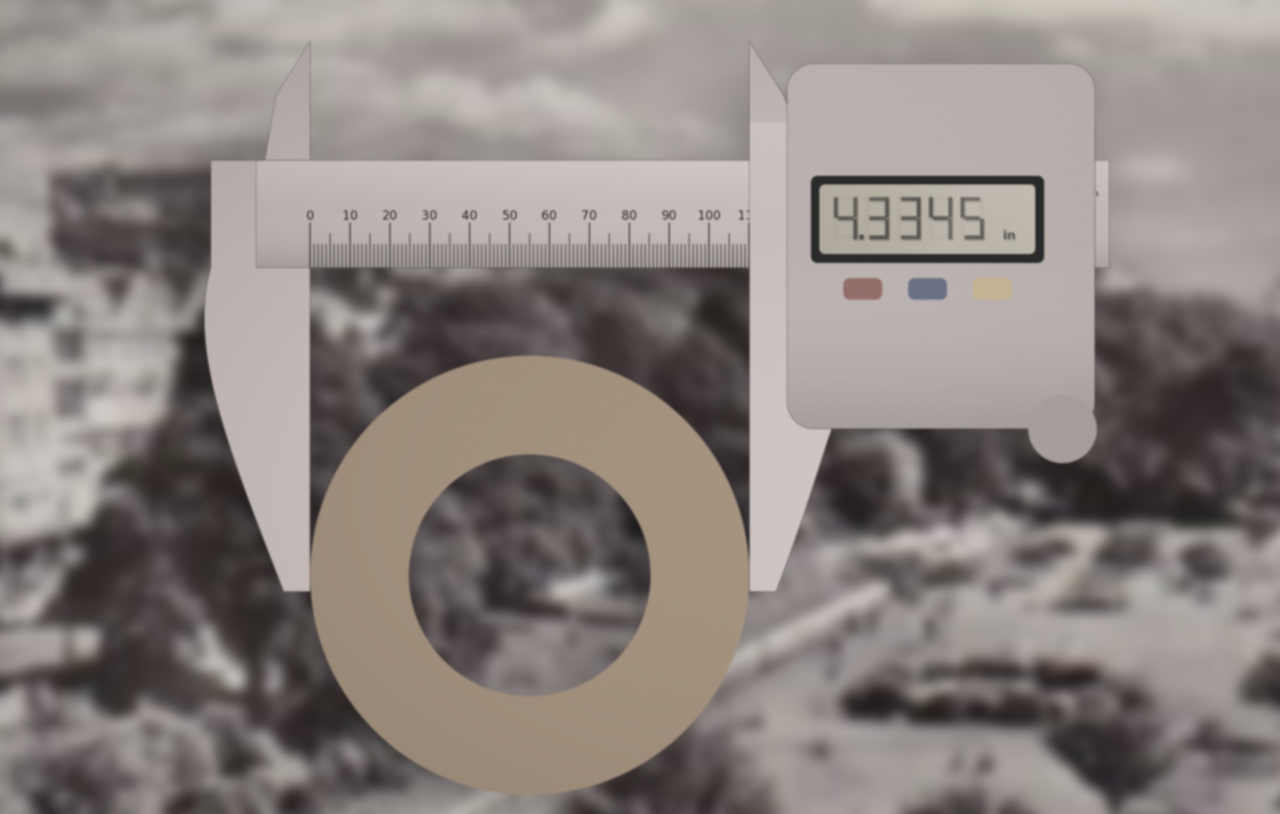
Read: 4.3345,in
